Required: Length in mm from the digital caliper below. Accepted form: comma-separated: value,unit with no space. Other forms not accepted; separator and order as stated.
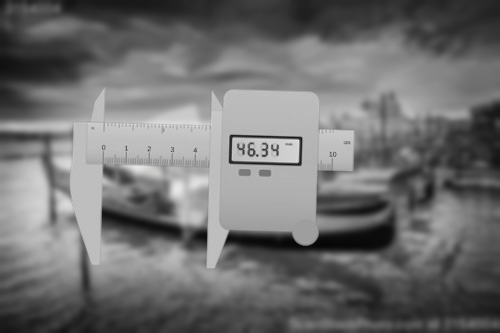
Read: 46.34,mm
